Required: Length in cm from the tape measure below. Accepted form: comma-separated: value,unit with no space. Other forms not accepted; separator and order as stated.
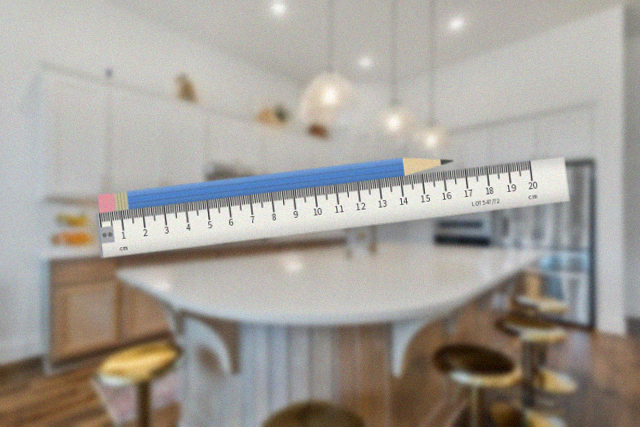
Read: 16.5,cm
